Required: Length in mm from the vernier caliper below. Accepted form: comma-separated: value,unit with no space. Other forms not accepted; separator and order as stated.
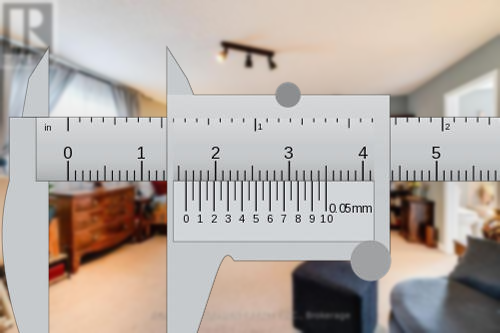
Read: 16.0,mm
